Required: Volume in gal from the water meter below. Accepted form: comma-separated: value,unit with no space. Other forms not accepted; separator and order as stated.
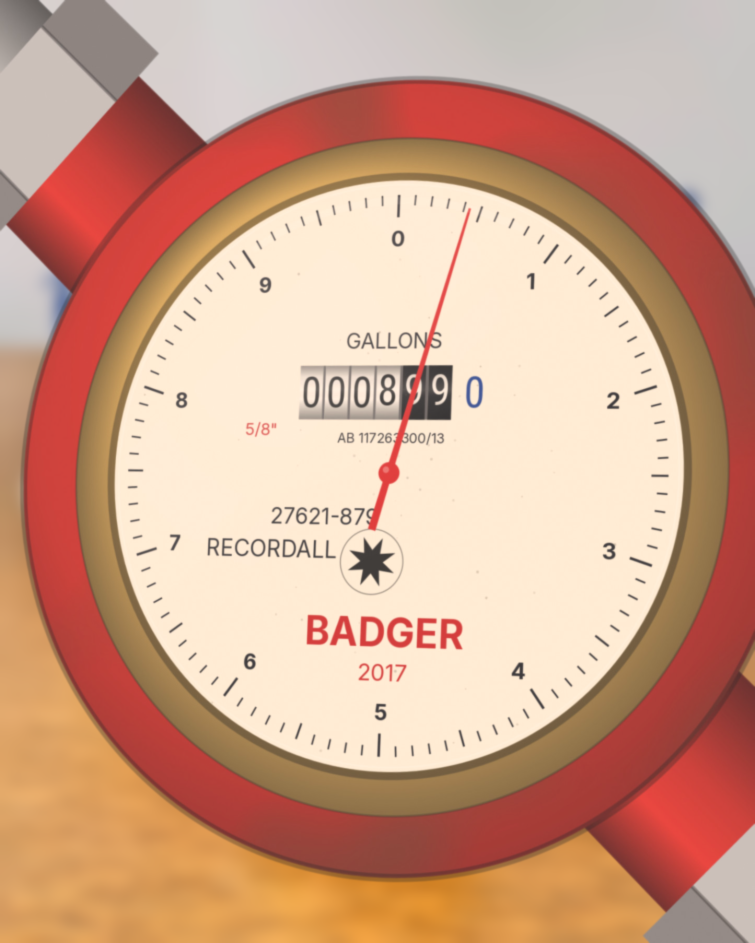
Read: 8990.4,gal
